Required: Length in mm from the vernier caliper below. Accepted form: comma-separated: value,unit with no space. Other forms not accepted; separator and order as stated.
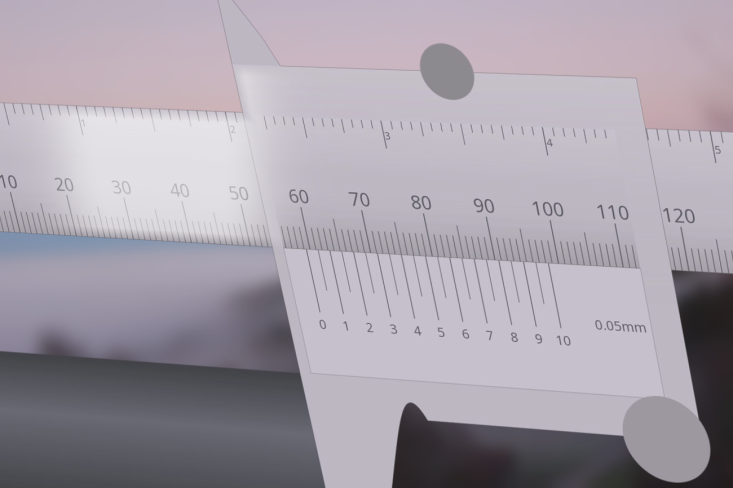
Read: 59.4,mm
